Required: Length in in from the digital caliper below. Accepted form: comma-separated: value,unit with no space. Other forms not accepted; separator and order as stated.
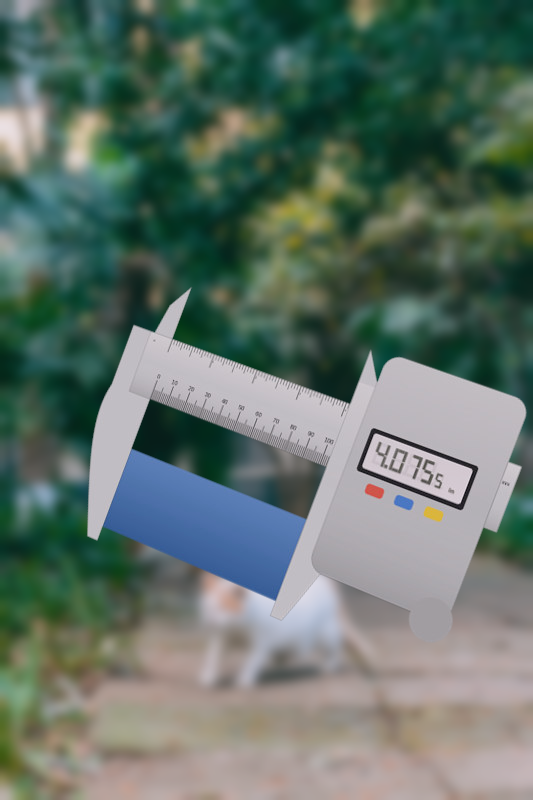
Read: 4.0755,in
